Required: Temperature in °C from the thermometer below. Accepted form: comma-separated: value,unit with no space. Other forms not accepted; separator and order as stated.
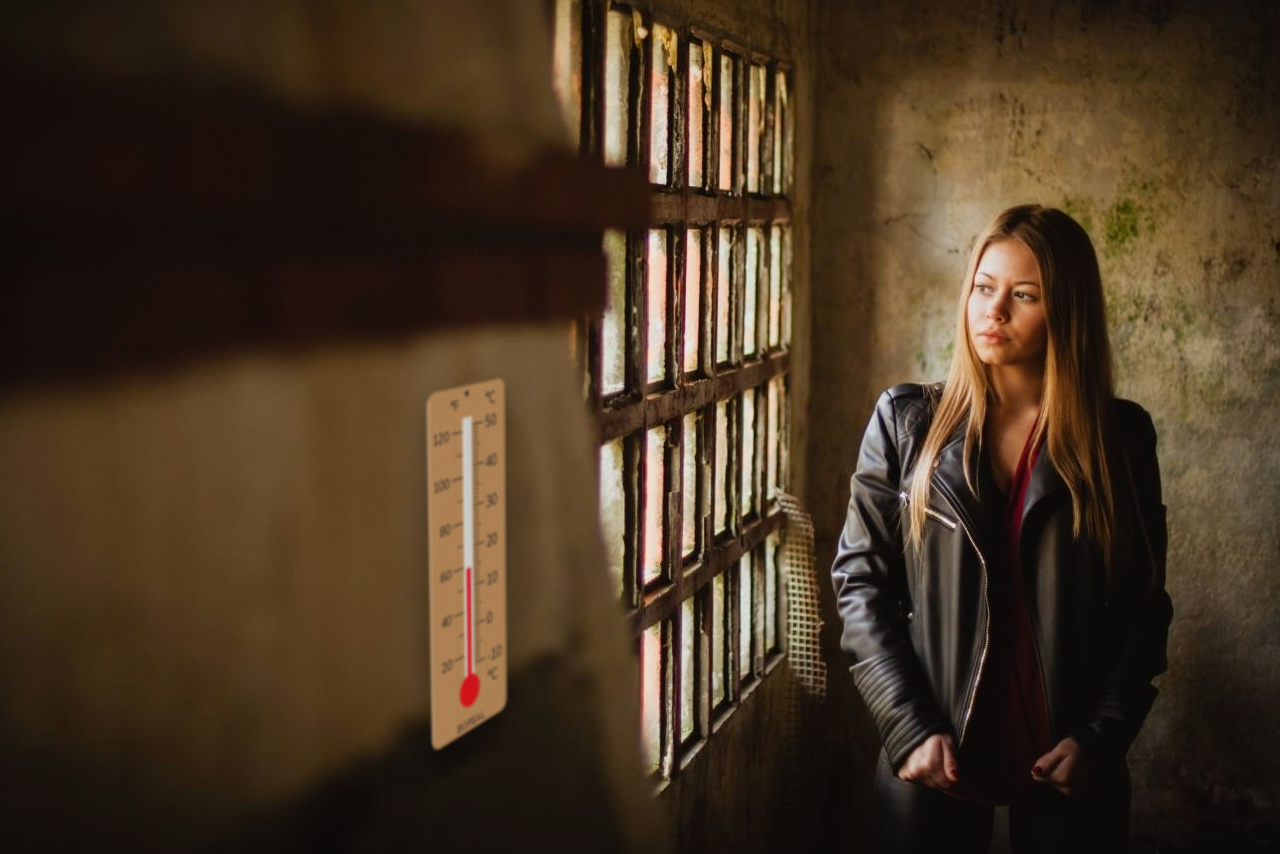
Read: 15,°C
